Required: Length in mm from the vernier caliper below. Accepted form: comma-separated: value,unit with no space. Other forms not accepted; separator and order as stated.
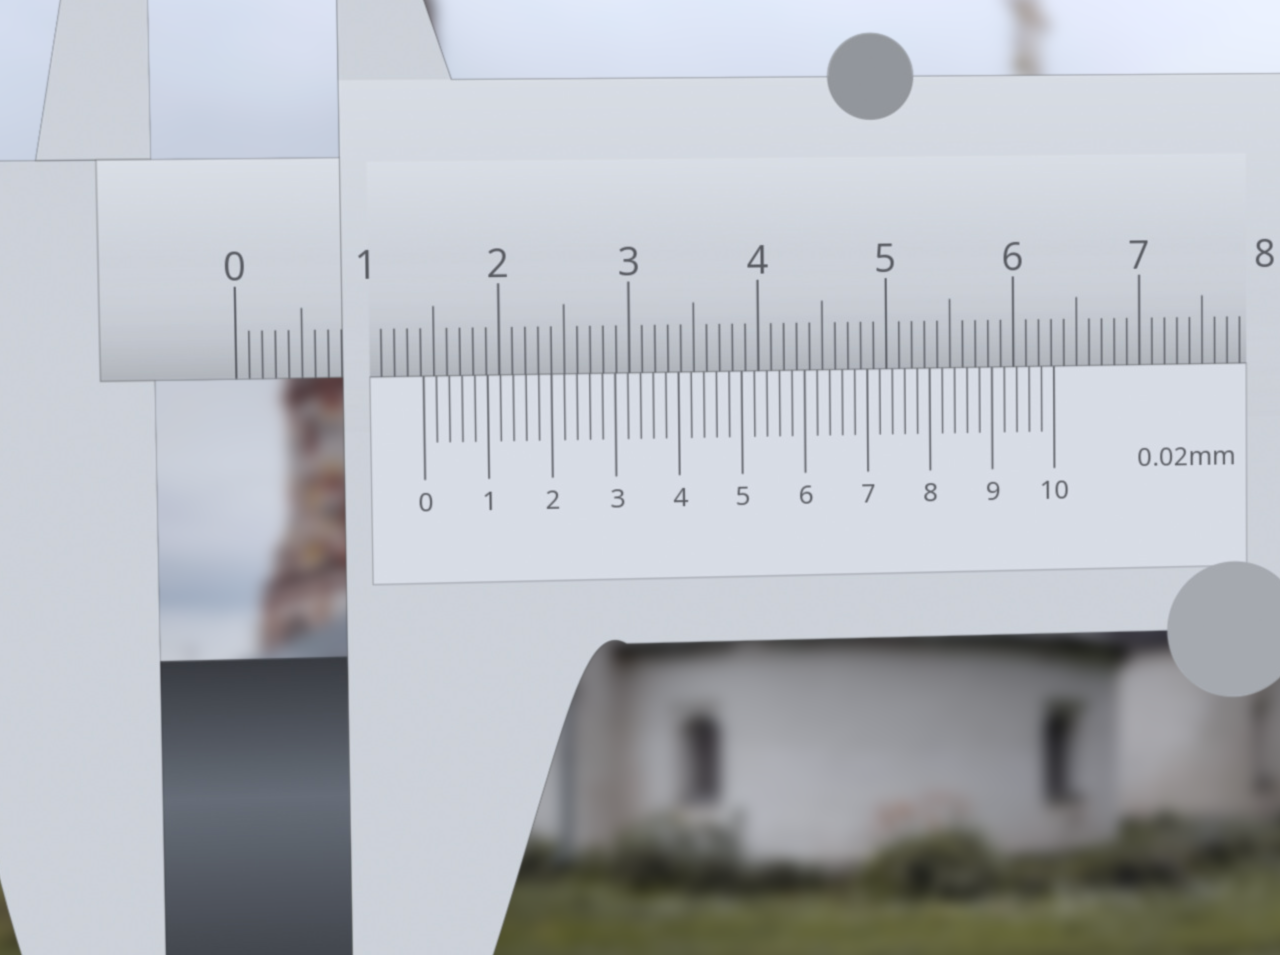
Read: 14.2,mm
